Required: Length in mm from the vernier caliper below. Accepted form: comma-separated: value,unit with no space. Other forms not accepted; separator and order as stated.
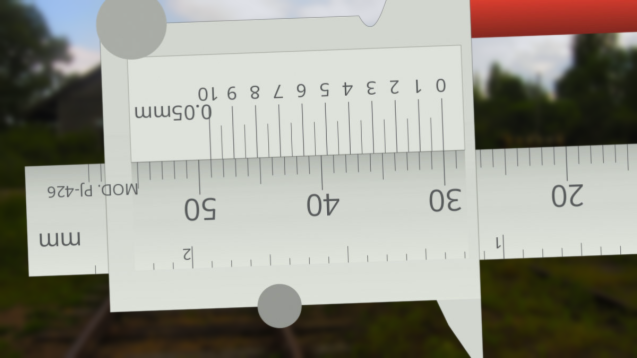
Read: 30.0,mm
